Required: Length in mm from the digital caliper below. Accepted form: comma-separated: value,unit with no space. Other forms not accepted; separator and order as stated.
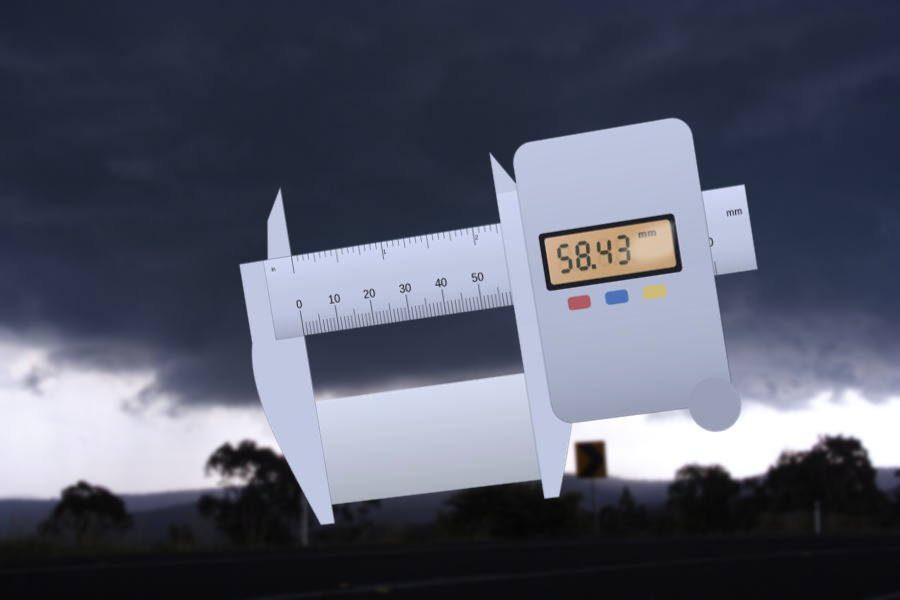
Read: 58.43,mm
